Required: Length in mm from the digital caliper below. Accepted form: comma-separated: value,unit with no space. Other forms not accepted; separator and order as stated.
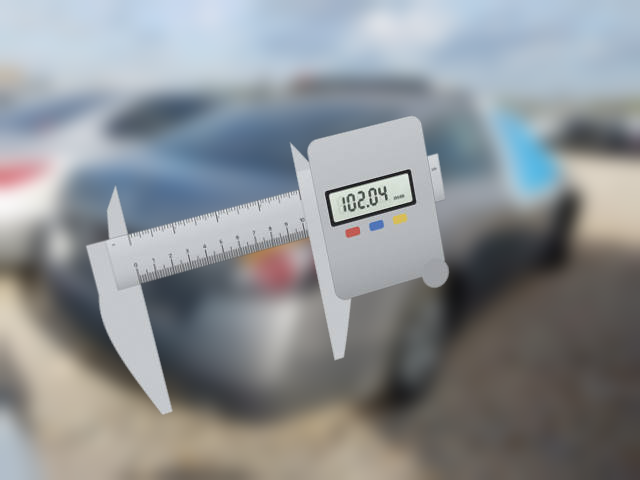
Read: 102.04,mm
